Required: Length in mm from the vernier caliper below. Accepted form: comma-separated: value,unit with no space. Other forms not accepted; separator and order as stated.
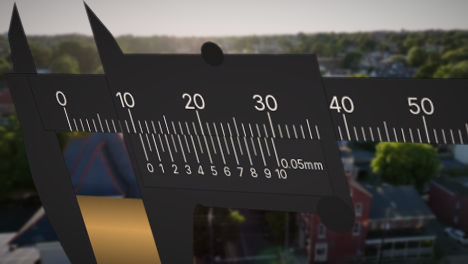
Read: 10.6,mm
